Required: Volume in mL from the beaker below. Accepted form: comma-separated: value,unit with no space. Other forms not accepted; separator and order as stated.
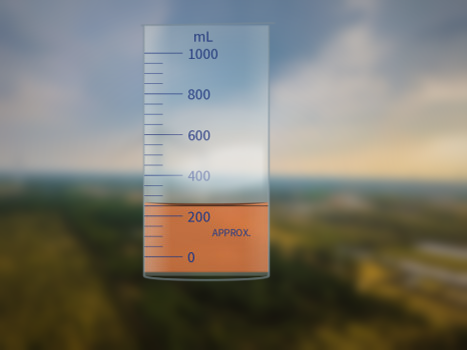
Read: 250,mL
